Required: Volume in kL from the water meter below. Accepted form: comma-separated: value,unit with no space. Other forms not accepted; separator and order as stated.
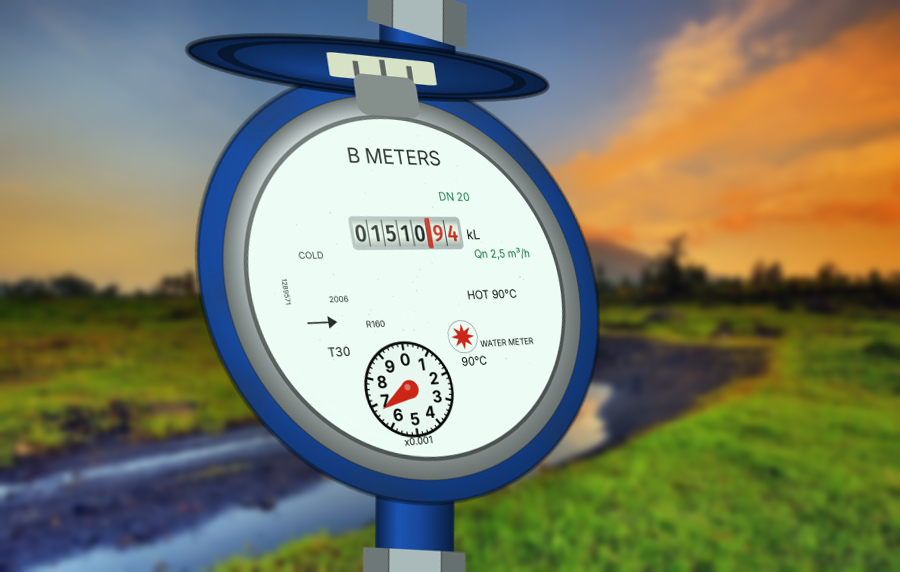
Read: 1510.946,kL
